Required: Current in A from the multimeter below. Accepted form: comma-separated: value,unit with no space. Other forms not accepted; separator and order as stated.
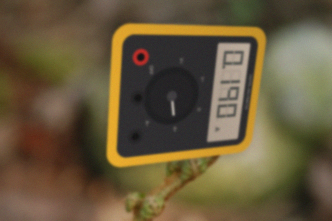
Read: 0.190,A
